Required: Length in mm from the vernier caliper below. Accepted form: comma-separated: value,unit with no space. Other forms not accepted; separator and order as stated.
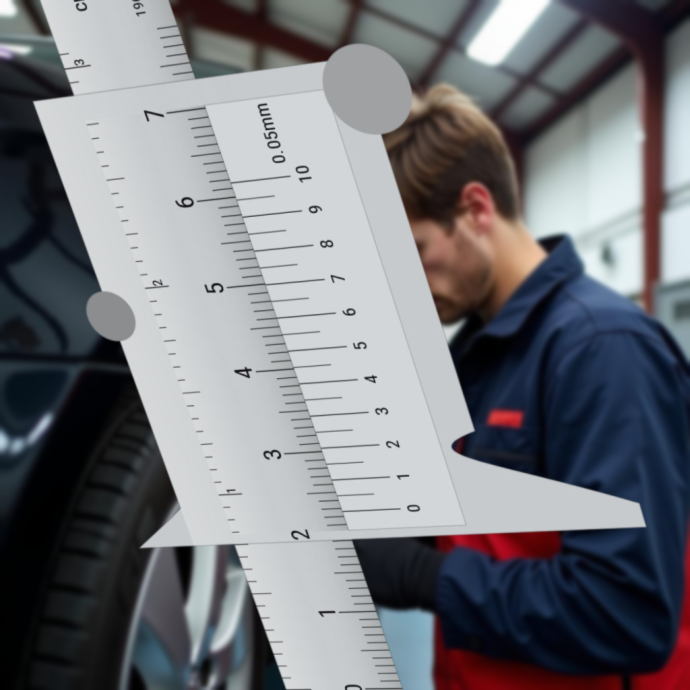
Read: 22.6,mm
